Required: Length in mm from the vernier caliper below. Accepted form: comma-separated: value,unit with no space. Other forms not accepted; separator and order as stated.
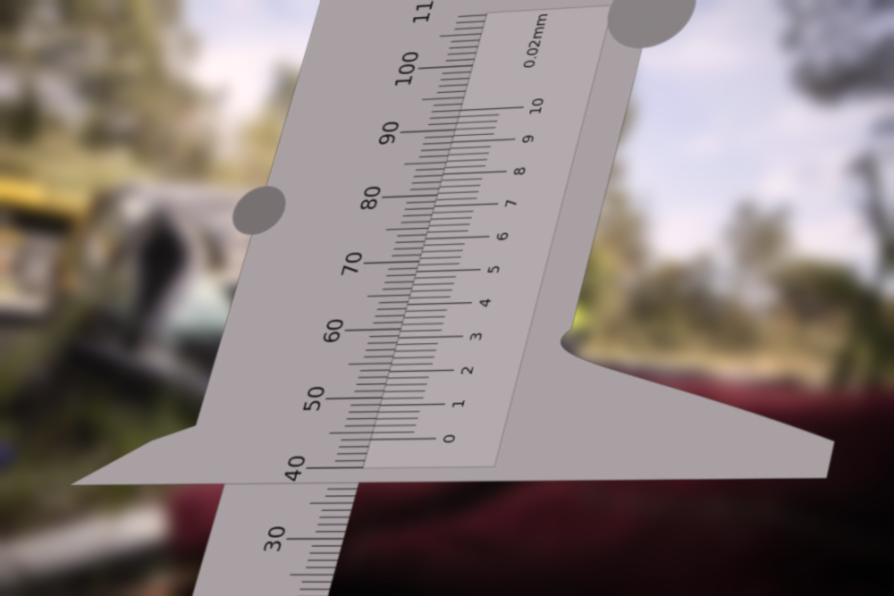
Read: 44.0,mm
